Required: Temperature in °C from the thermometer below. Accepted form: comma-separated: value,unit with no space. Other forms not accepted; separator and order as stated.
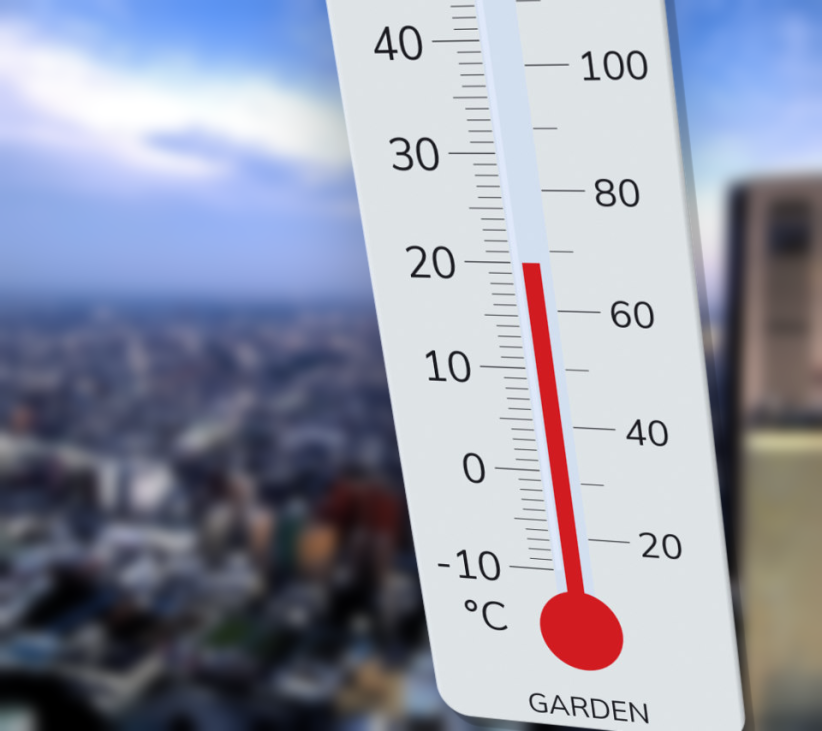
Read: 20,°C
